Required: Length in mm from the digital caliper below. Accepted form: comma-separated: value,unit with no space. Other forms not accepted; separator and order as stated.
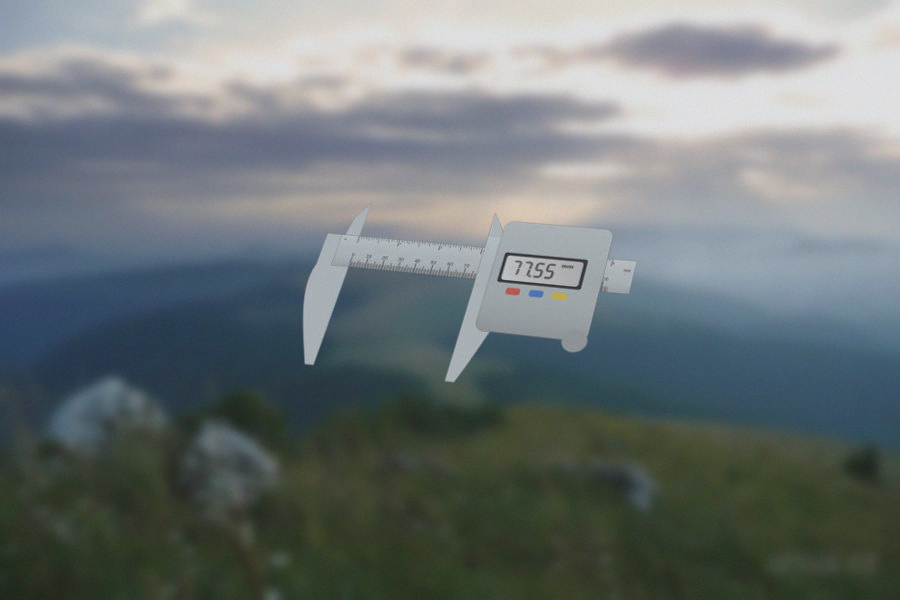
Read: 77.55,mm
